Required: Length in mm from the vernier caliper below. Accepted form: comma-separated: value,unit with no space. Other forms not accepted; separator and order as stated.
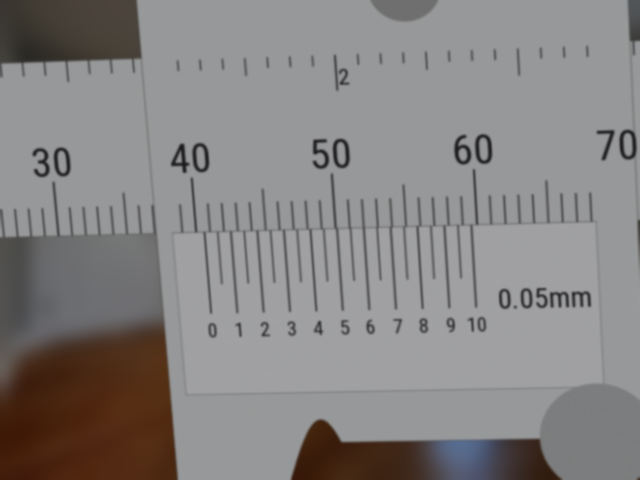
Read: 40.6,mm
